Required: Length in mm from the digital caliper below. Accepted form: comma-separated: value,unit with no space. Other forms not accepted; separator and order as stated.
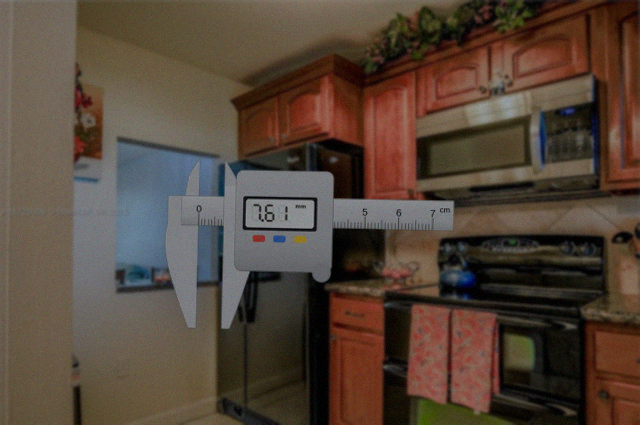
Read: 7.61,mm
